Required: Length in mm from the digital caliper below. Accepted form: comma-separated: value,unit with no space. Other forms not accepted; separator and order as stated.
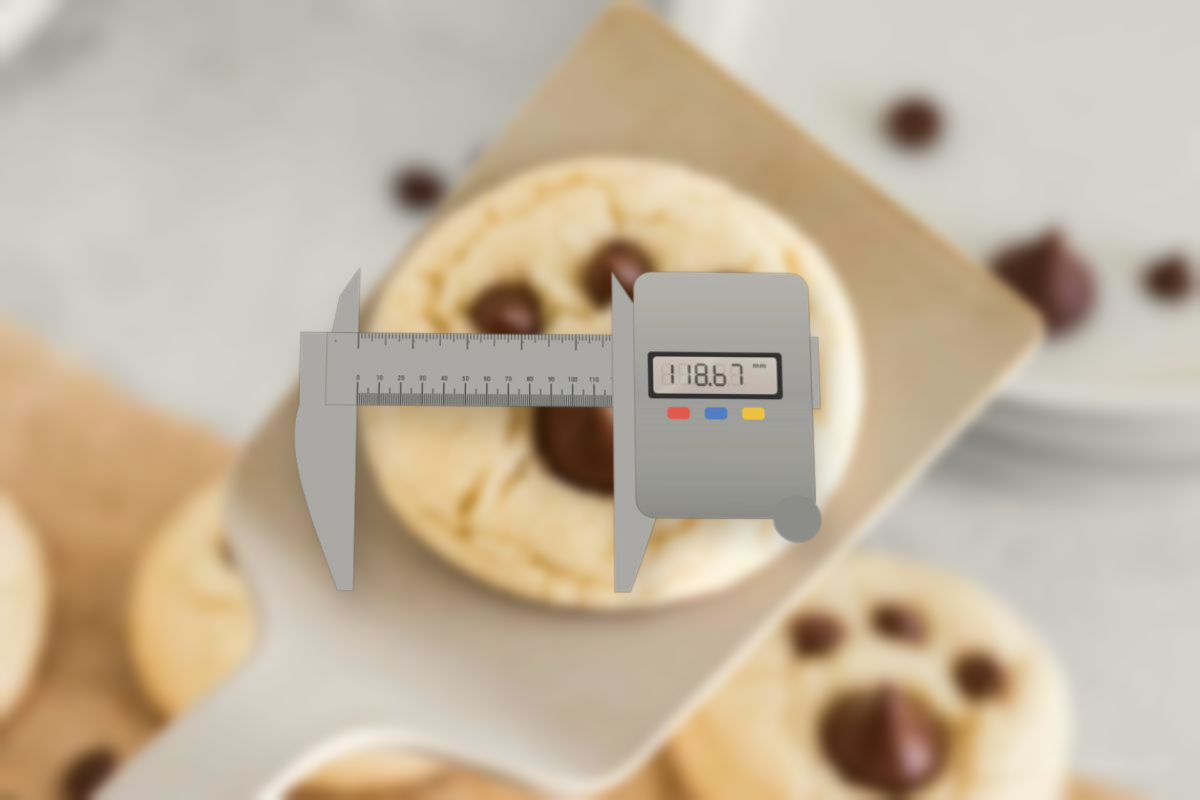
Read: 118.67,mm
